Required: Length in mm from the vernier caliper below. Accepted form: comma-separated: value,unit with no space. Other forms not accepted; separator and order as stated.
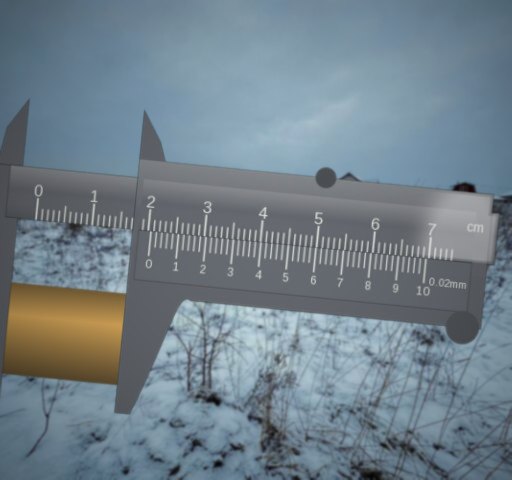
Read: 20.5,mm
